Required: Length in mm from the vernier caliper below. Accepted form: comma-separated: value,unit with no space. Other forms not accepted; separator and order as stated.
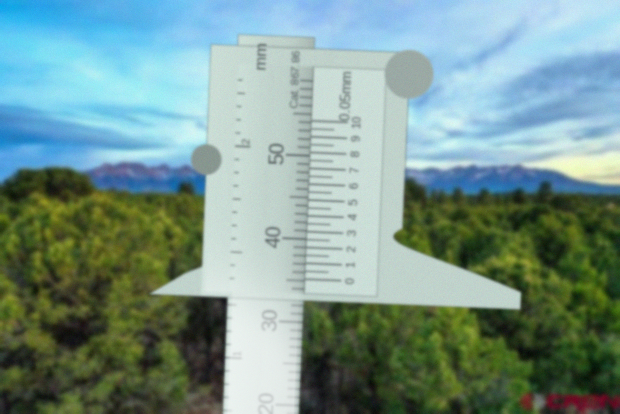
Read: 35.2,mm
